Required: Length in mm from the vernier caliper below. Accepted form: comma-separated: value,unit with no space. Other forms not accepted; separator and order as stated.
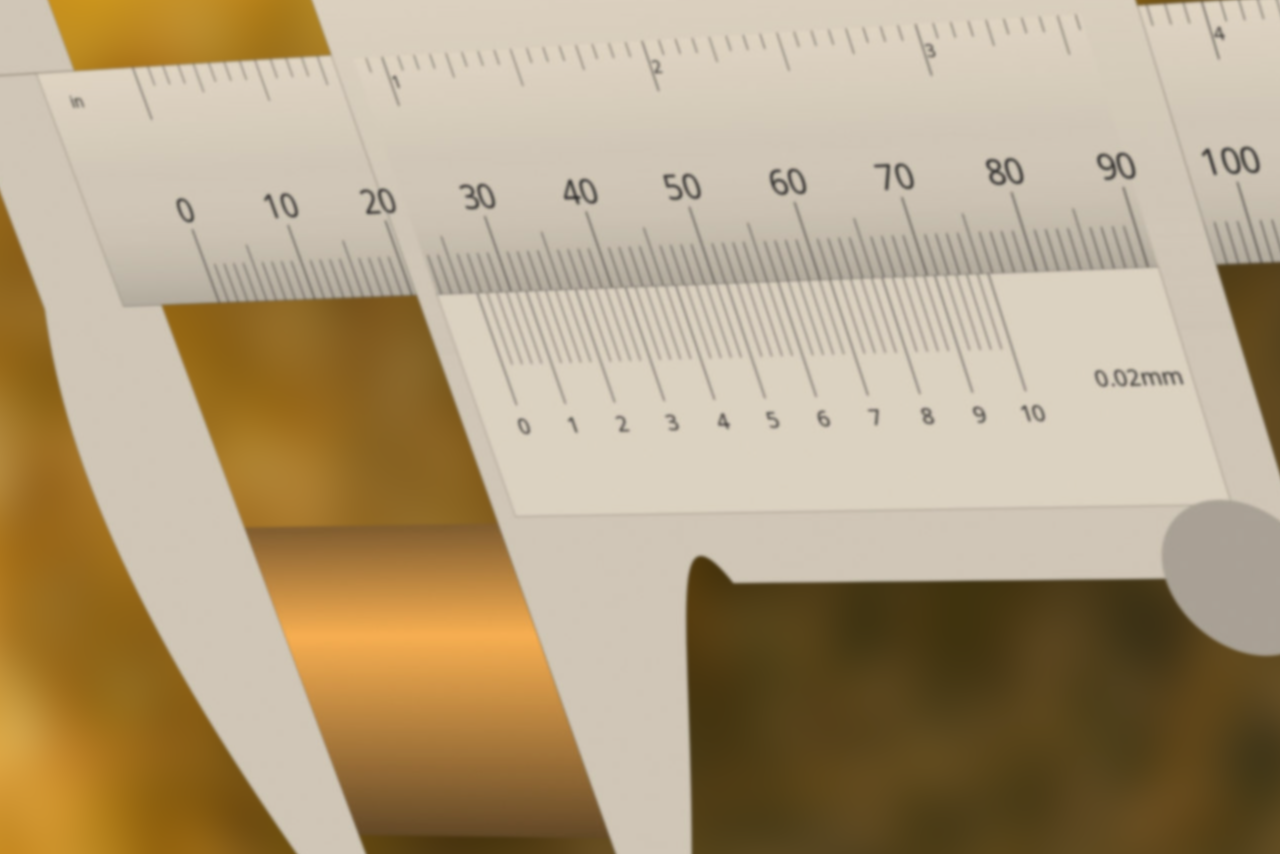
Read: 26.6,mm
